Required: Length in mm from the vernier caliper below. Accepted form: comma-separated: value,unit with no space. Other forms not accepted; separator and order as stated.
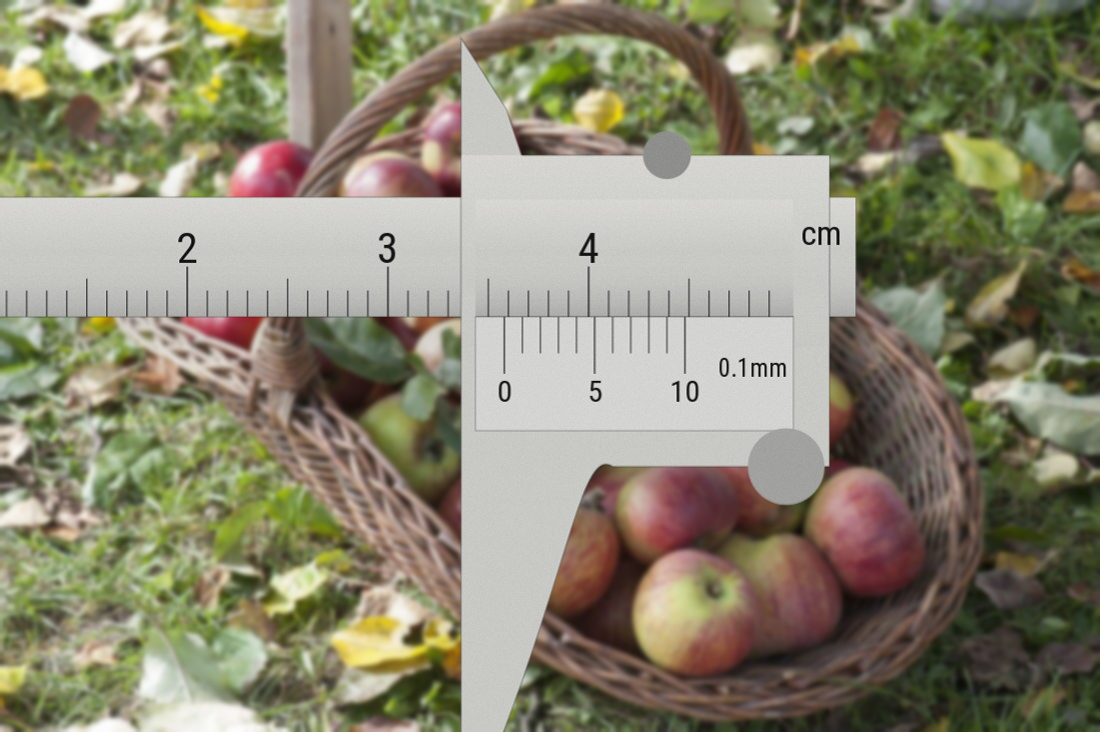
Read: 35.8,mm
